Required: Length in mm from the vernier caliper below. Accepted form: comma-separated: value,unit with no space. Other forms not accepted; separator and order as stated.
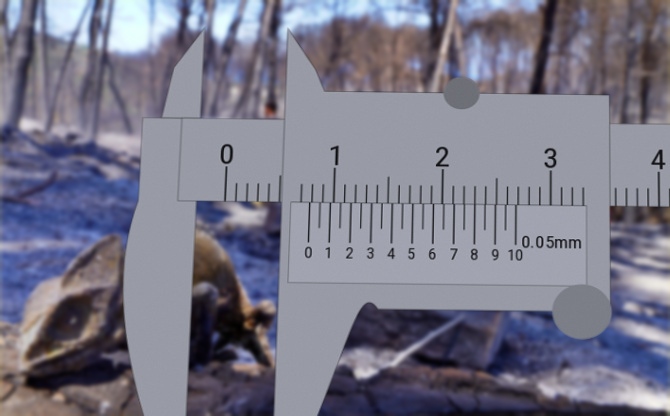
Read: 7.8,mm
